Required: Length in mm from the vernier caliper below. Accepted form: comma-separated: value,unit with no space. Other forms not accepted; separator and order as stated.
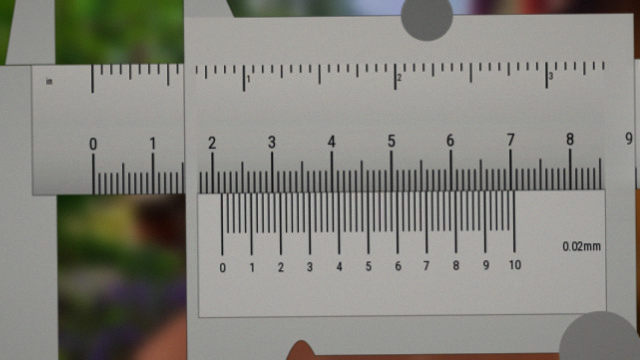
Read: 21.5,mm
